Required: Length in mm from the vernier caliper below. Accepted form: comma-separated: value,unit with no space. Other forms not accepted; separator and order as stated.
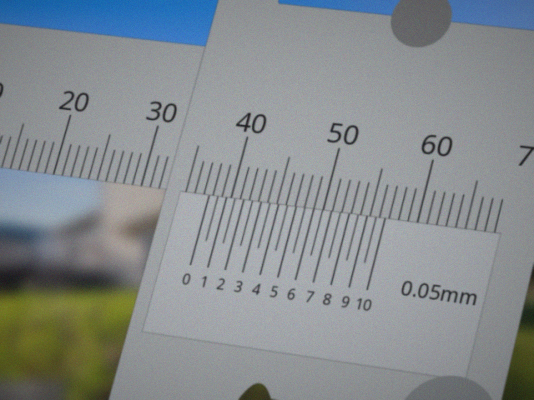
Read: 37.6,mm
